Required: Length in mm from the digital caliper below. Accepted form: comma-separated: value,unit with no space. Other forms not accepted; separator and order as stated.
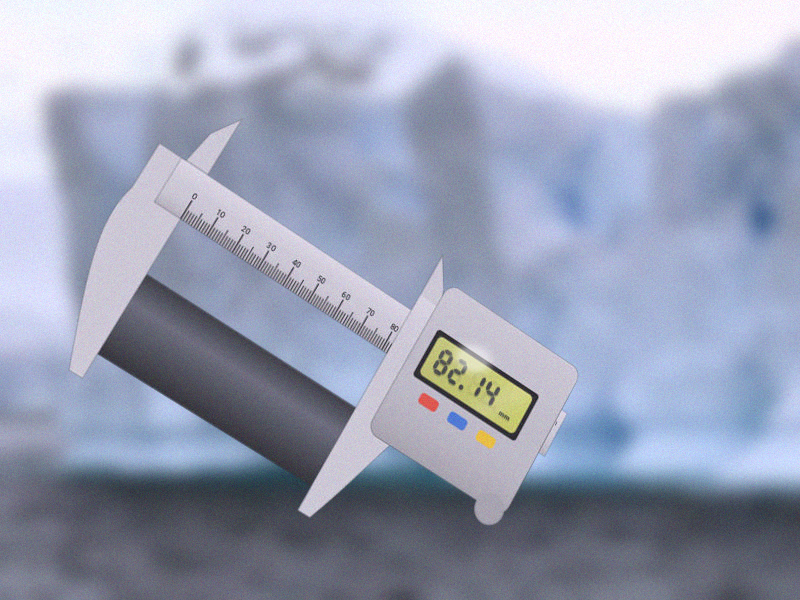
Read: 82.14,mm
